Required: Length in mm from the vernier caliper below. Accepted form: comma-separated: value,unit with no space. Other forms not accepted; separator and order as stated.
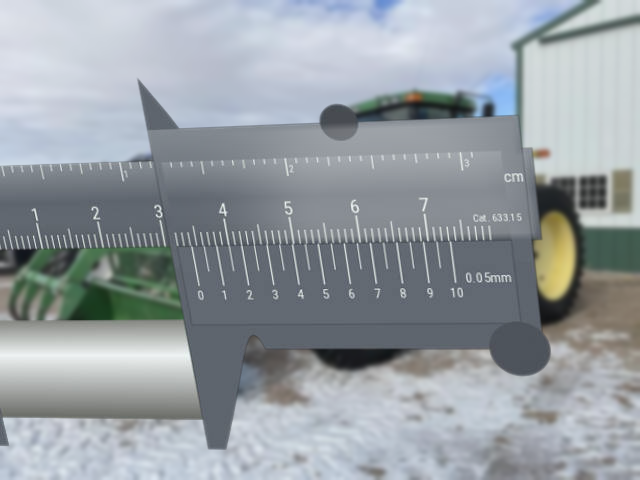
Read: 34.2,mm
